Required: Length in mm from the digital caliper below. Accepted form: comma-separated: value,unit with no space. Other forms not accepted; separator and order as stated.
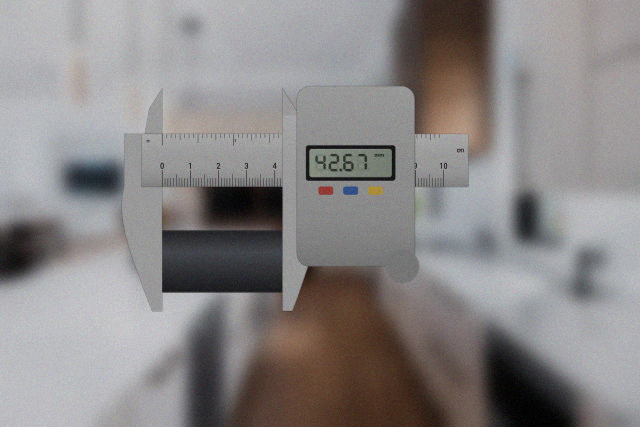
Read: 42.67,mm
